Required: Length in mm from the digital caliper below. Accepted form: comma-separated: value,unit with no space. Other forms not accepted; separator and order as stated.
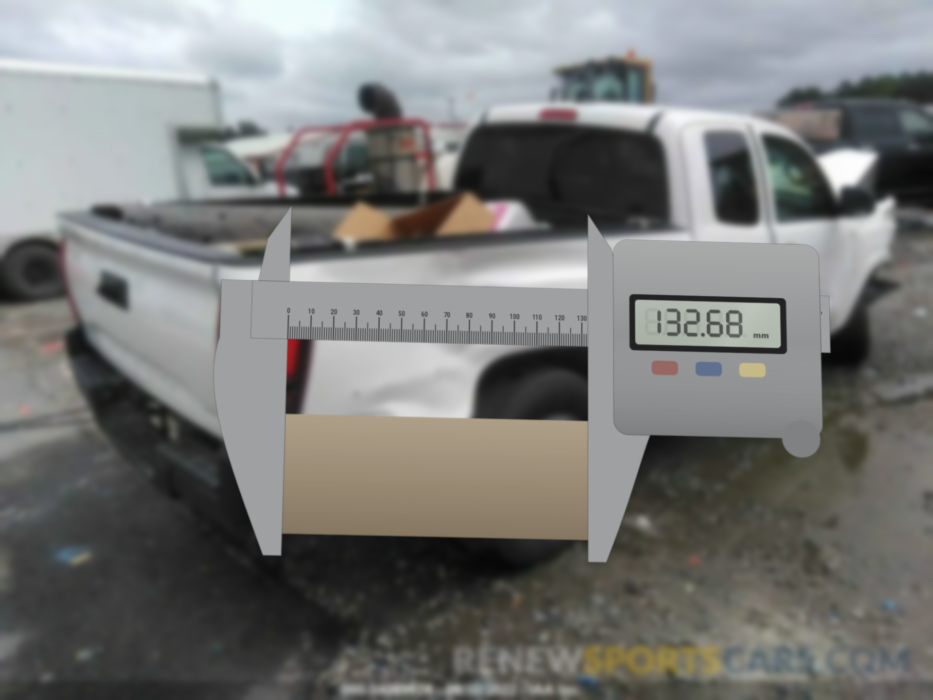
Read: 132.68,mm
